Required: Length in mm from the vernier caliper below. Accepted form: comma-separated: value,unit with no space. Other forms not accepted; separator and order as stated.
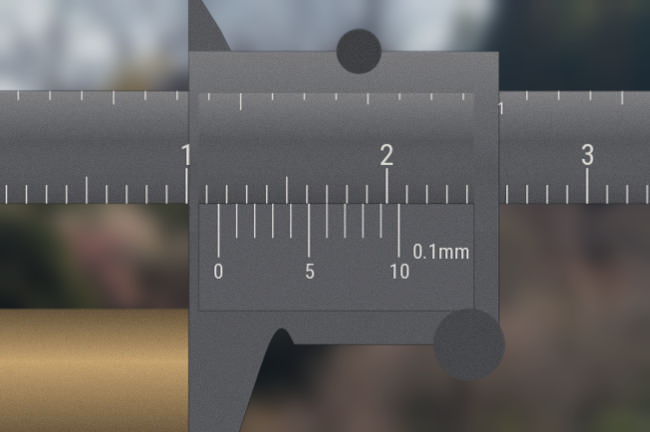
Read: 11.6,mm
